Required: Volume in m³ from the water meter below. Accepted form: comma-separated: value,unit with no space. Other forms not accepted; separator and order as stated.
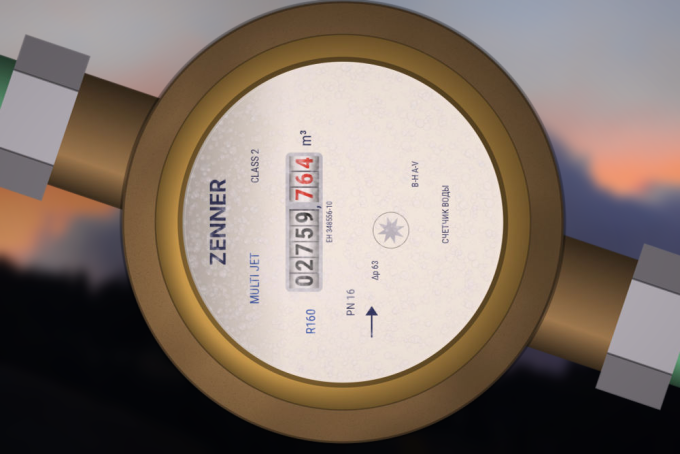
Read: 2759.764,m³
